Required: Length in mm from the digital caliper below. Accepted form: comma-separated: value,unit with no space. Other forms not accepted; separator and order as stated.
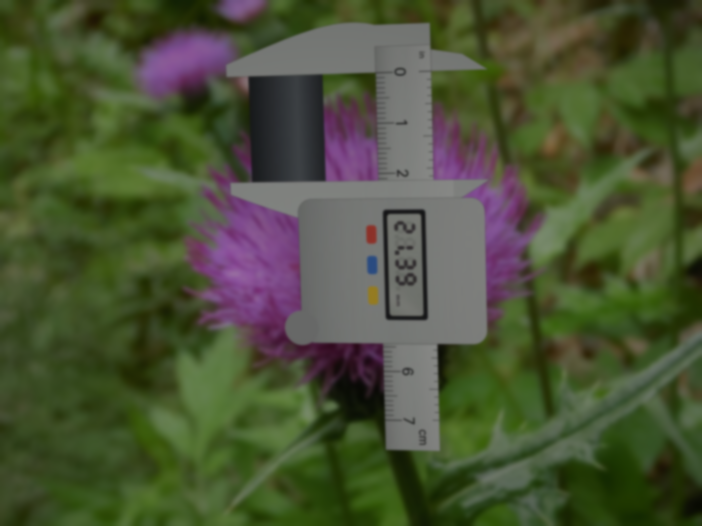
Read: 21.39,mm
